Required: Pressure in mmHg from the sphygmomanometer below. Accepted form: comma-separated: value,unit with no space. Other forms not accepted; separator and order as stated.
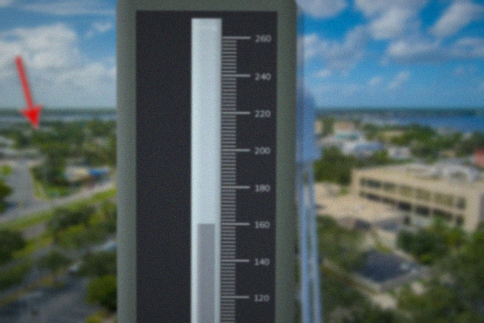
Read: 160,mmHg
